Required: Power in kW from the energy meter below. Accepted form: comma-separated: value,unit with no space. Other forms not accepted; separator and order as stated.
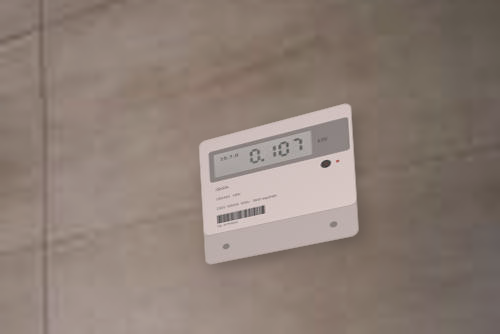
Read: 0.107,kW
